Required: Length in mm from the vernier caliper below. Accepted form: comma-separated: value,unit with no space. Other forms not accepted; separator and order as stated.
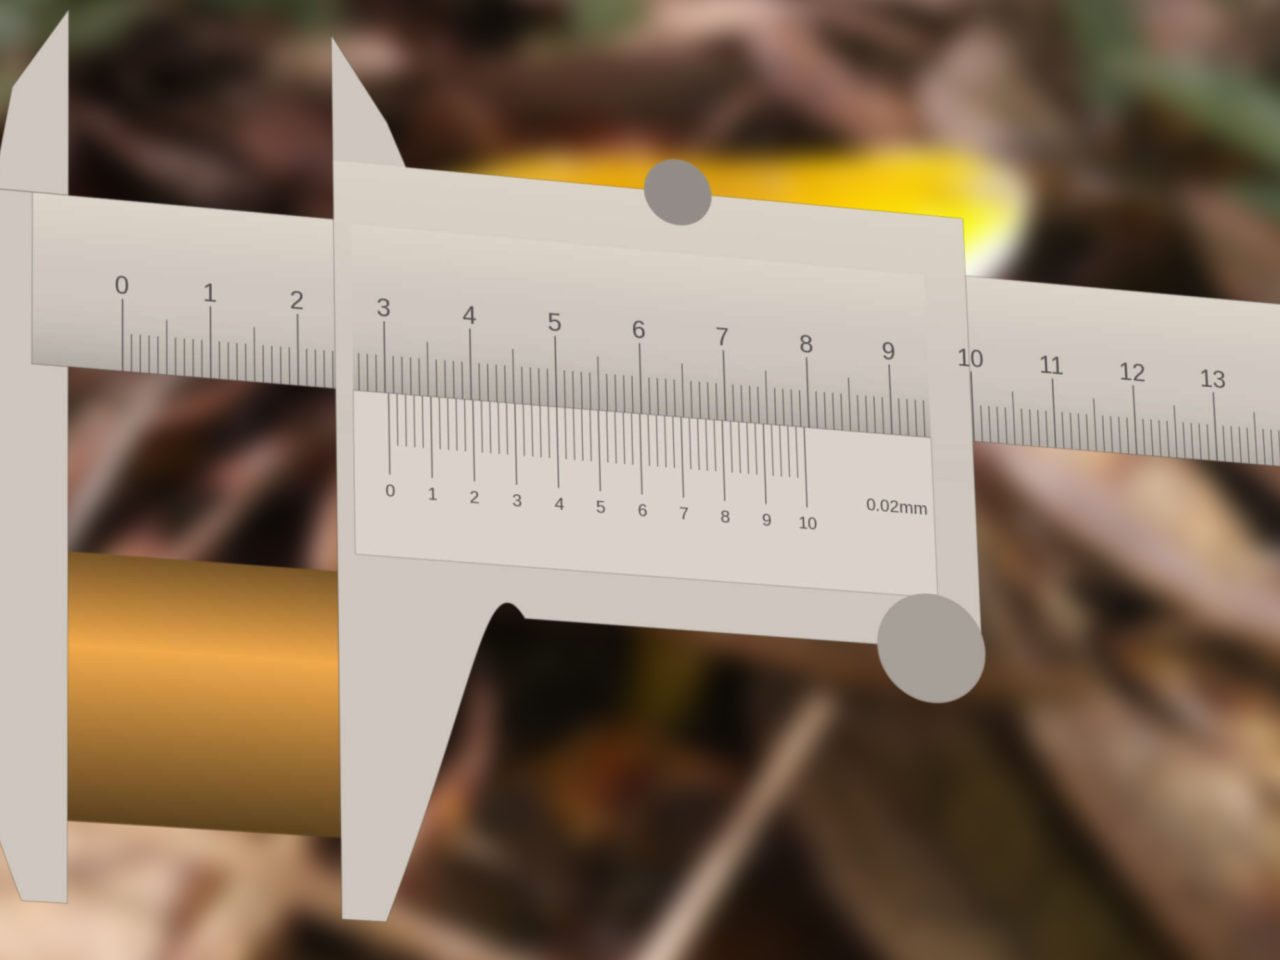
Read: 30.4,mm
